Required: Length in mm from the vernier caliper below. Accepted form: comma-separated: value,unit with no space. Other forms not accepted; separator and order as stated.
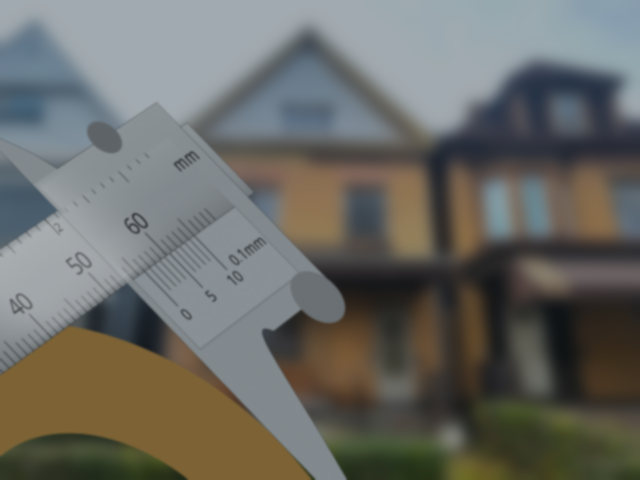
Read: 56.0,mm
